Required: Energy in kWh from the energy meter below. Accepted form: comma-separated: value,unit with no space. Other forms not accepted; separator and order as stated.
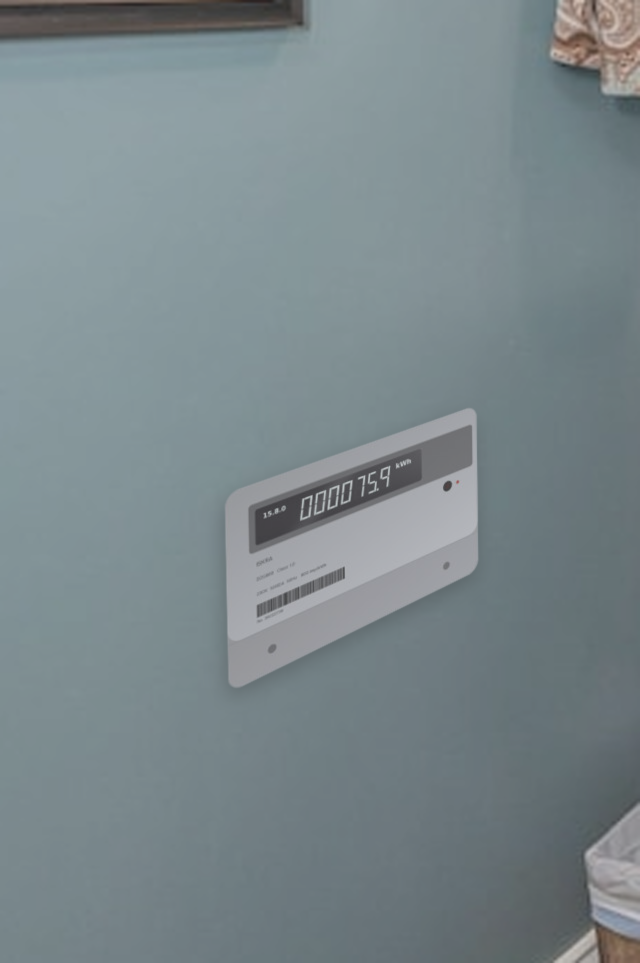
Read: 75.9,kWh
